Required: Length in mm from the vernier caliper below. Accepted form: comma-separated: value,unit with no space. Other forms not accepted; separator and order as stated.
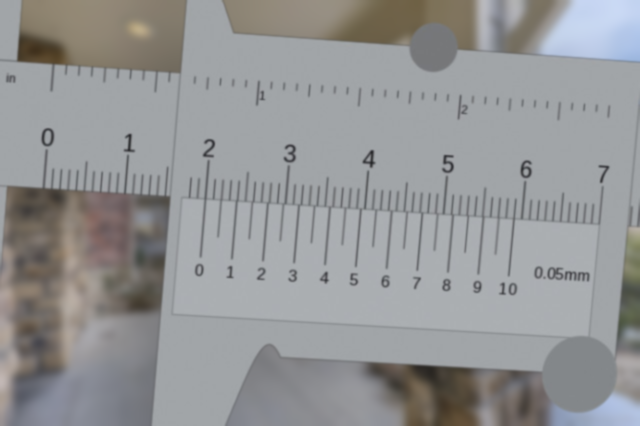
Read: 20.0,mm
